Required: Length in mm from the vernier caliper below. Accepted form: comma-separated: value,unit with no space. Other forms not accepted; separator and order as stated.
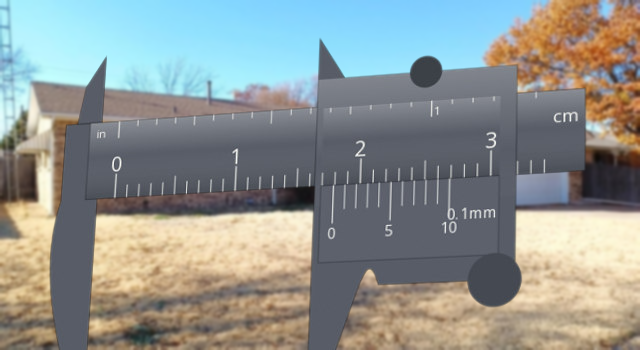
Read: 17.9,mm
